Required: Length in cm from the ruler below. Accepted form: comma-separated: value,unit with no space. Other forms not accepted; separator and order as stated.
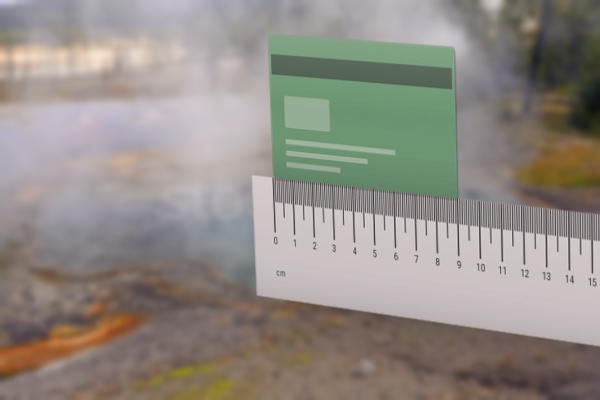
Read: 9,cm
